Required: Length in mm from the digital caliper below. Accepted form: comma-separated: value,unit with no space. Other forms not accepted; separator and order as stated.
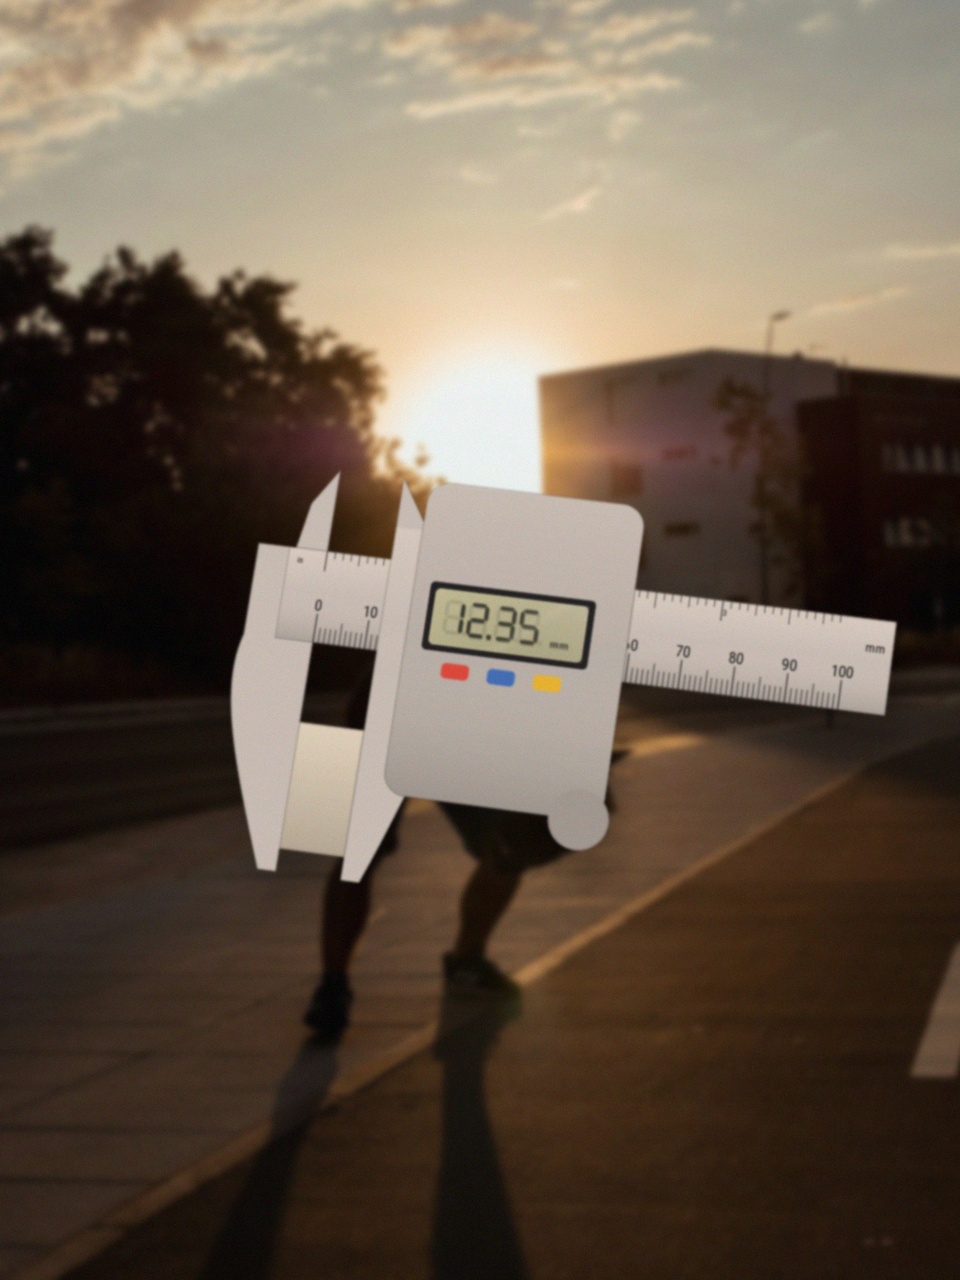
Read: 12.35,mm
